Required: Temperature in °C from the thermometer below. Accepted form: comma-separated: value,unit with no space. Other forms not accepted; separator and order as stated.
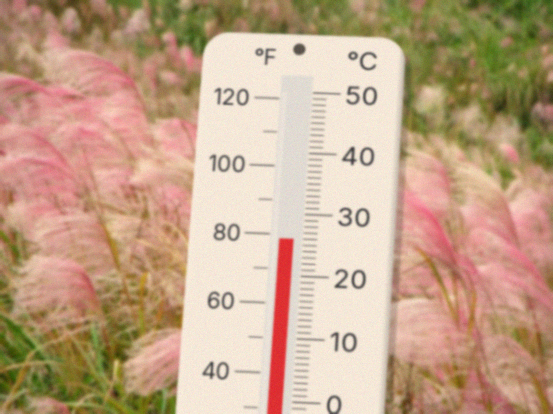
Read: 26,°C
